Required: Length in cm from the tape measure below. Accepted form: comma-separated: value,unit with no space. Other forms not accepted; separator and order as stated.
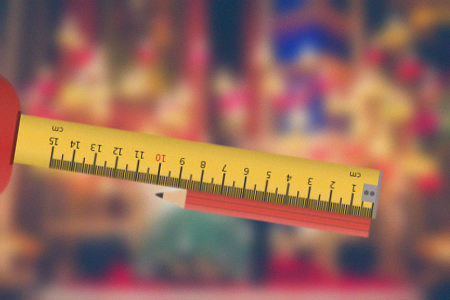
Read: 10,cm
